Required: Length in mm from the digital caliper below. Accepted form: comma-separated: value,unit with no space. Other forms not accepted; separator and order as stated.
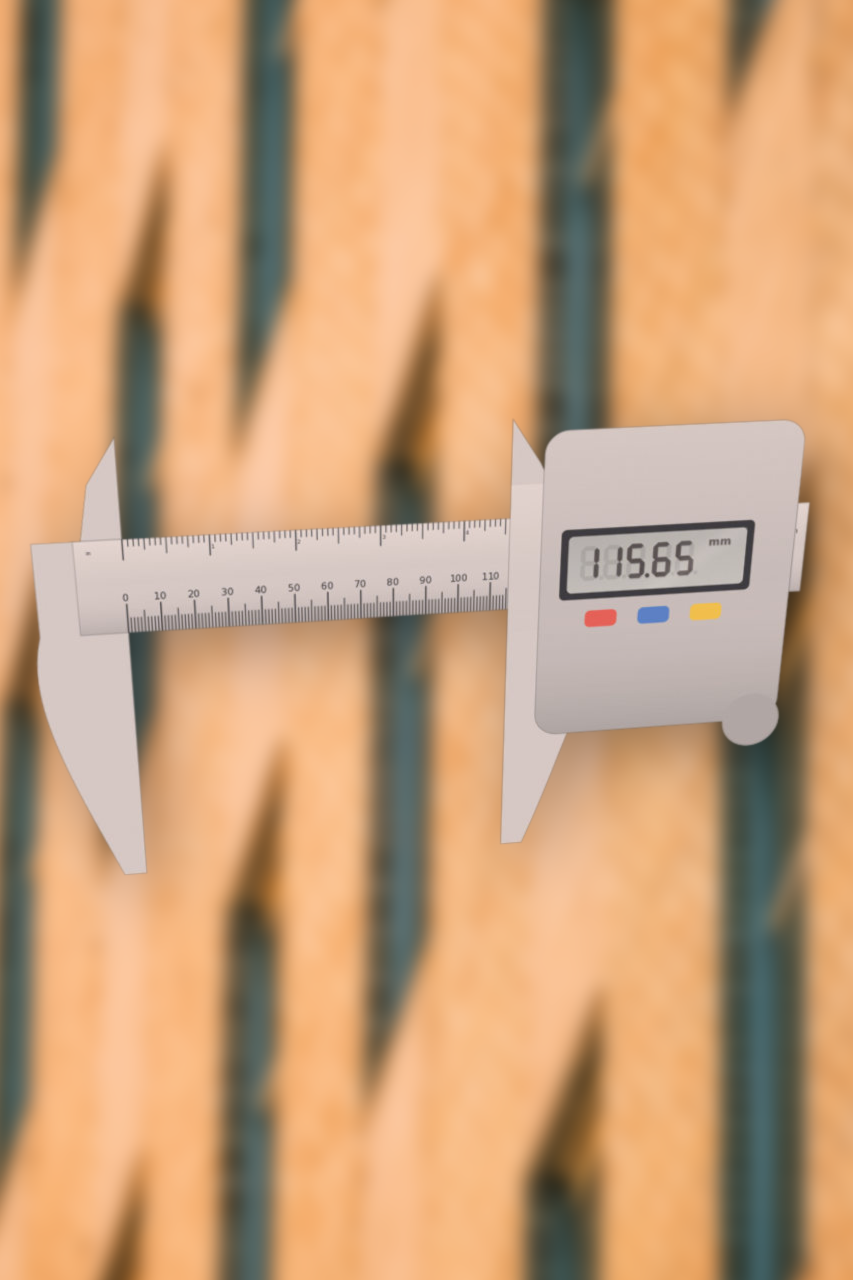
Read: 115.65,mm
